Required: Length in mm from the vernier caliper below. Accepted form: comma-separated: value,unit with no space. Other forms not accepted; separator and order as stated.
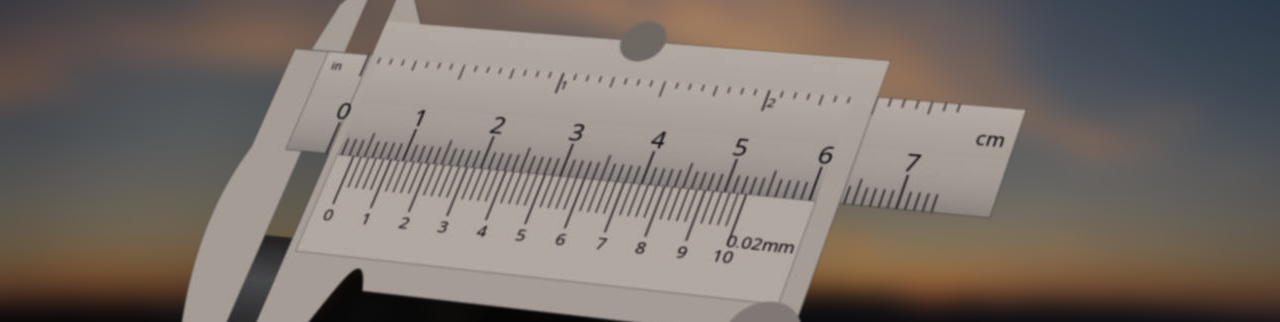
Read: 3.6,mm
